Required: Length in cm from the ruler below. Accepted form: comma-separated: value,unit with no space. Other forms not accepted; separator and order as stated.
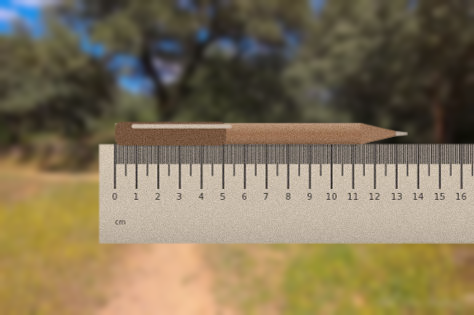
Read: 13.5,cm
